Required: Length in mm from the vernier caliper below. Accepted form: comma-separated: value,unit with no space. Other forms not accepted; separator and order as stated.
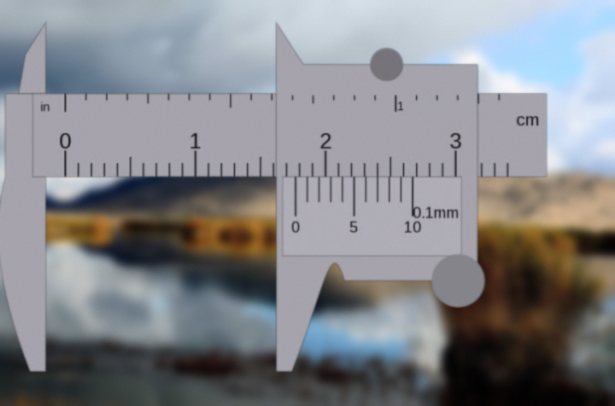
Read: 17.7,mm
